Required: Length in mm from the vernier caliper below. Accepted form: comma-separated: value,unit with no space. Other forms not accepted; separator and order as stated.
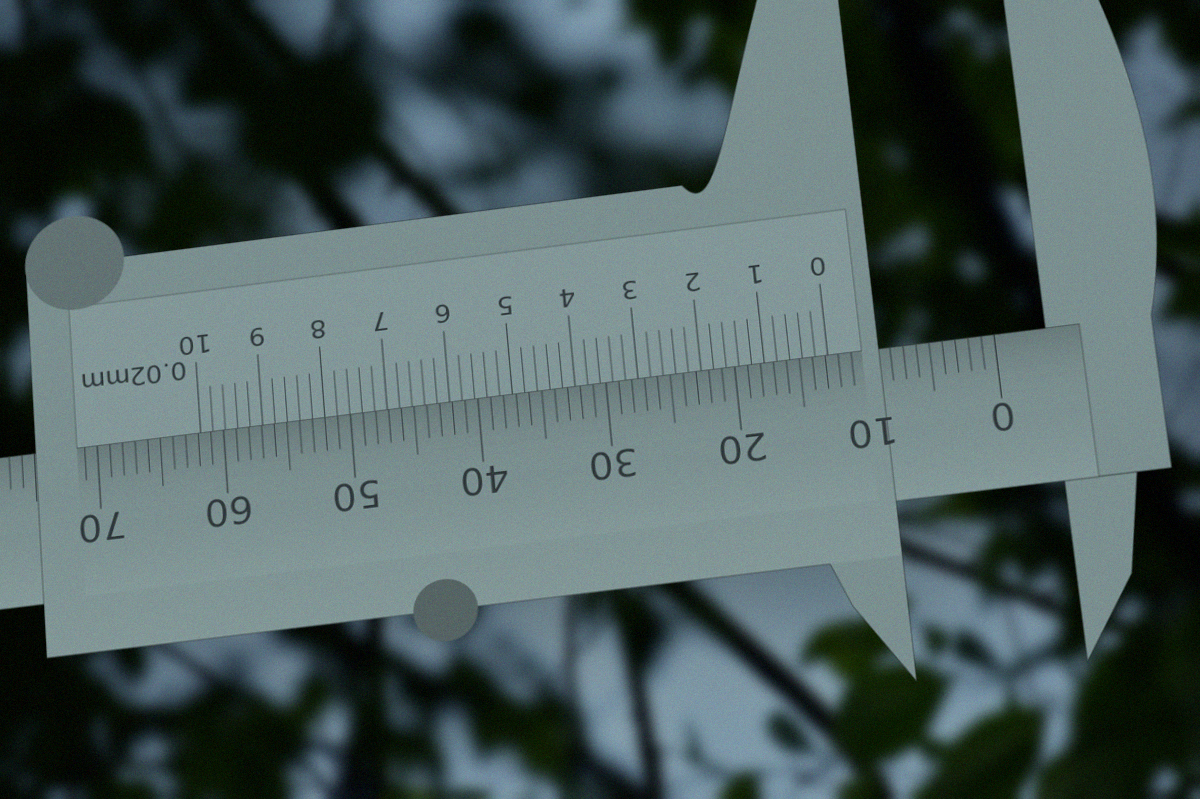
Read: 12.8,mm
